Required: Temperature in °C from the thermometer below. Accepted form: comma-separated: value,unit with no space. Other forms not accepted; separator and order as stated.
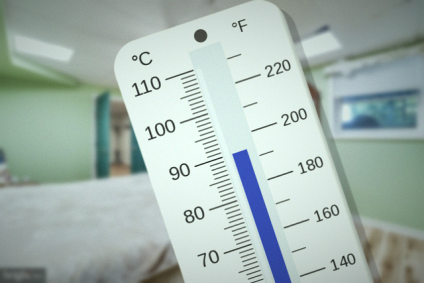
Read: 90,°C
